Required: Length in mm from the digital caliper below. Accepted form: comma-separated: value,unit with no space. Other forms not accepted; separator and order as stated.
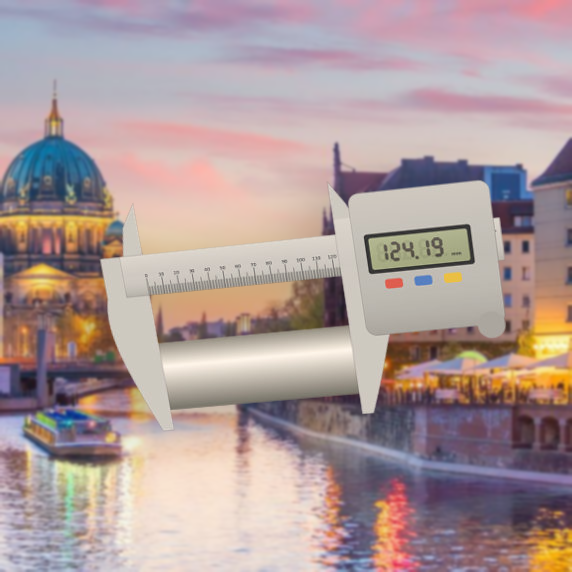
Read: 124.19,mm
